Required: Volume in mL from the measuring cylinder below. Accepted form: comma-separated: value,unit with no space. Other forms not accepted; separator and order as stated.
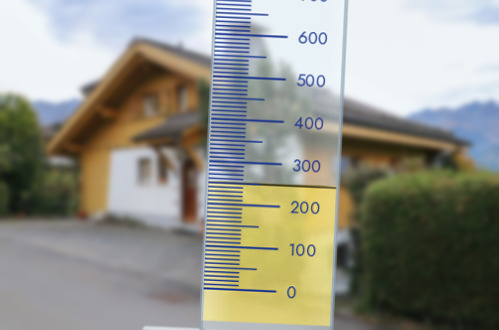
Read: 250,mL
